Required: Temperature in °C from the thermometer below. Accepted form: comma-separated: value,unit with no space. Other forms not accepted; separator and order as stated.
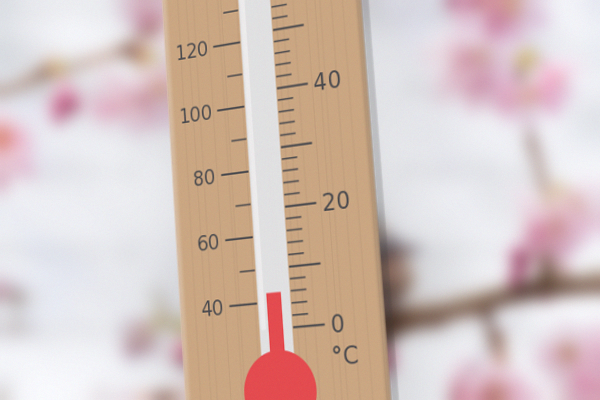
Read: 6,°C
